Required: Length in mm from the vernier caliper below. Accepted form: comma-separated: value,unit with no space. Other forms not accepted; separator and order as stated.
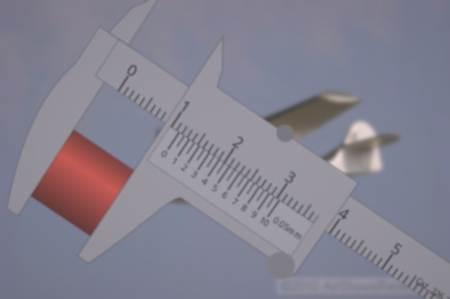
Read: 11.5,mm
